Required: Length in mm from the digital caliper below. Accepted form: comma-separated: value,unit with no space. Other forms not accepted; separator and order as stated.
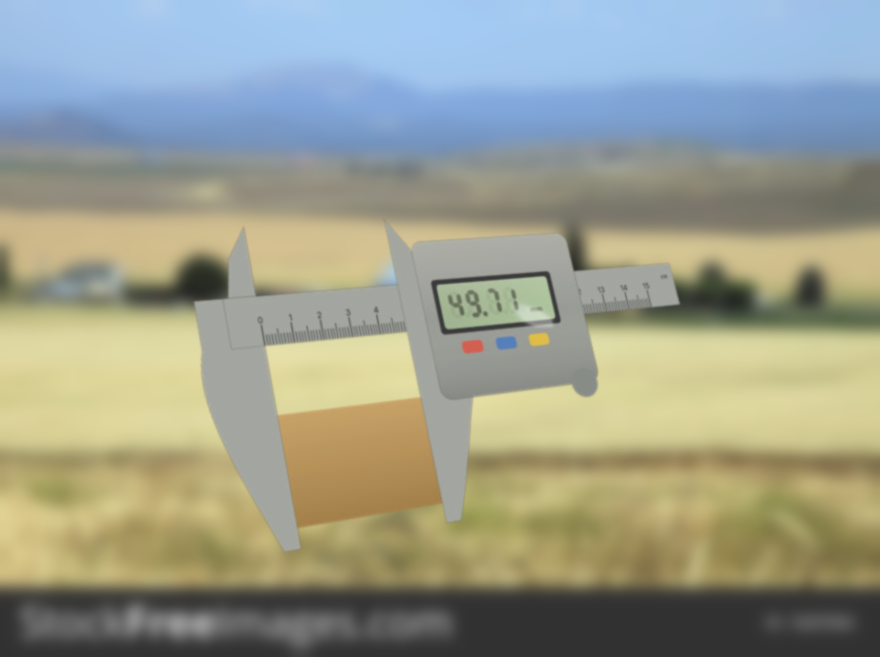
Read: 49.71,mm
